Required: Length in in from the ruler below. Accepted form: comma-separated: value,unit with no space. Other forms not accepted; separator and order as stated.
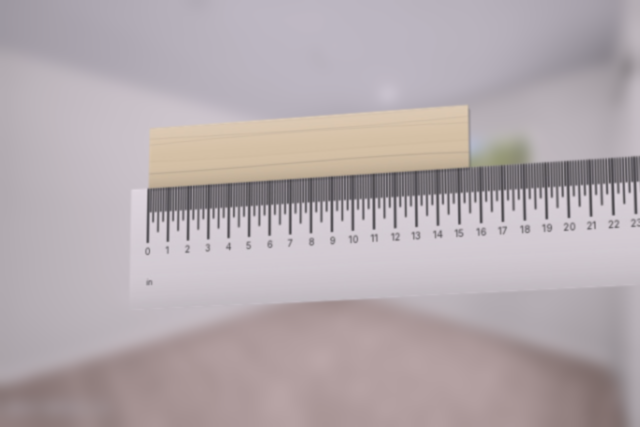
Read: 15.5,in
